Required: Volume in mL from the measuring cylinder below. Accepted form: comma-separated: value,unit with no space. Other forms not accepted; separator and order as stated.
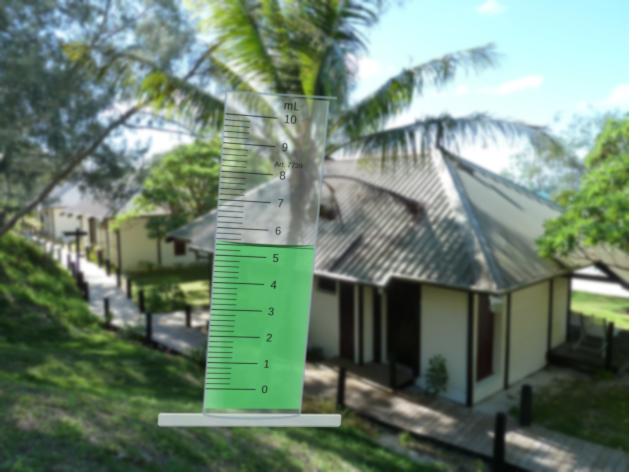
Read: 5.4,mL
